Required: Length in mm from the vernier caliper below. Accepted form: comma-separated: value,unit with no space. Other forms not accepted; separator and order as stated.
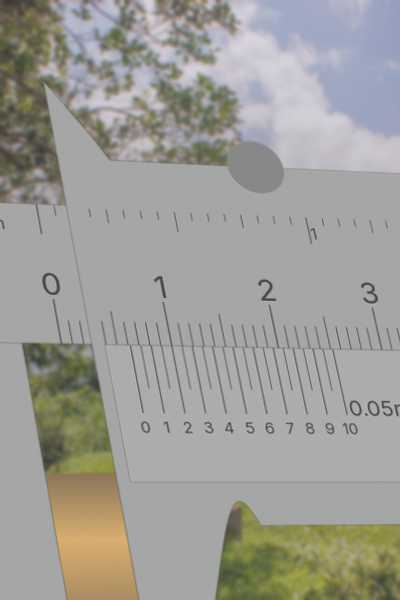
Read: 6.2,mm
